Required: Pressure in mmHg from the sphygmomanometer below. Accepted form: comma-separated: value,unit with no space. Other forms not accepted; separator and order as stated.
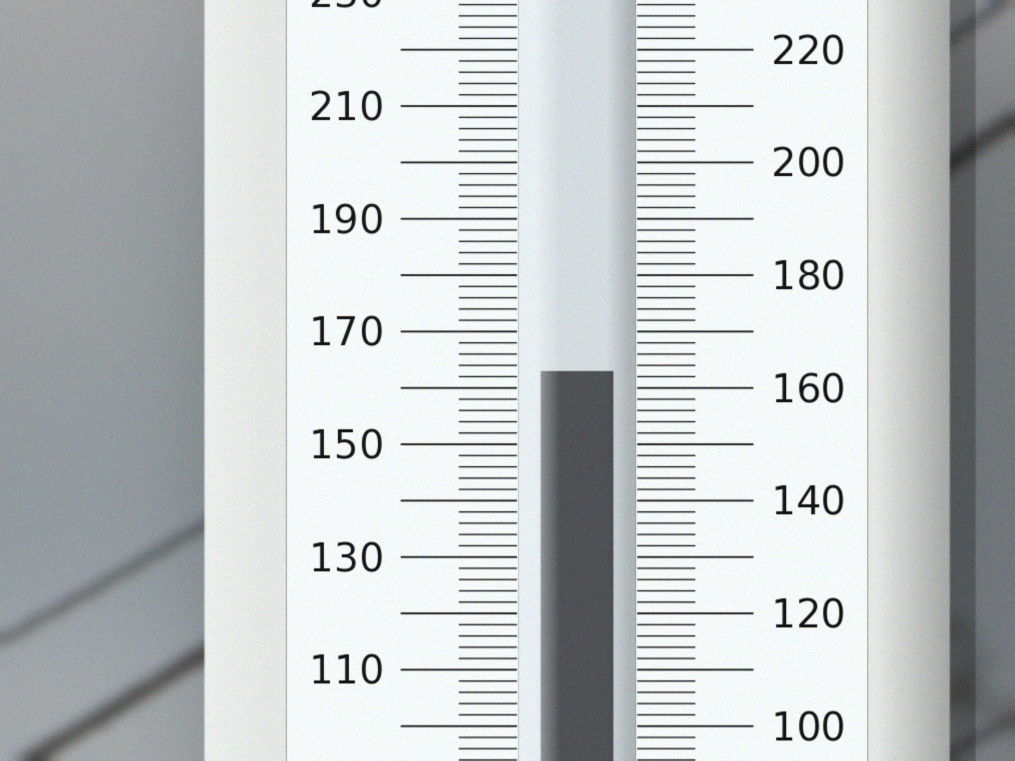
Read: 163,mmHg
